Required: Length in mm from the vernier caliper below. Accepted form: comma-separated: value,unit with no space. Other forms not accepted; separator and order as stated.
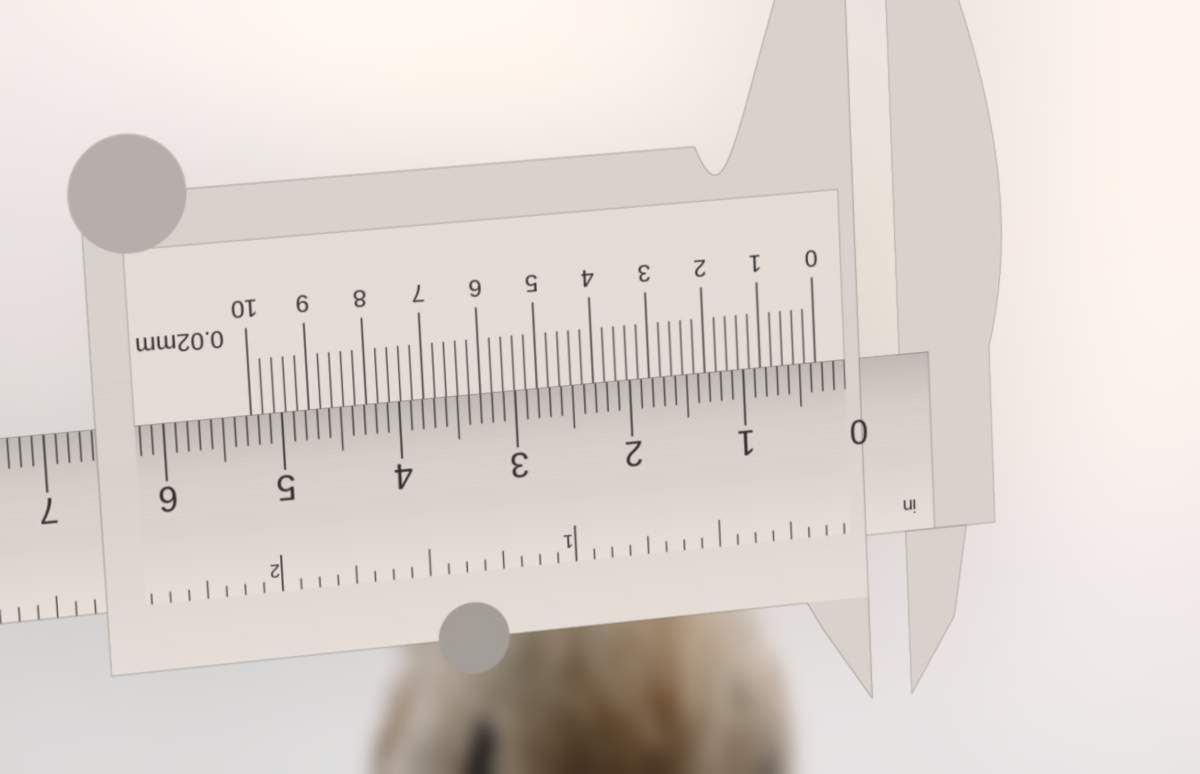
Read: 3.6,mm
